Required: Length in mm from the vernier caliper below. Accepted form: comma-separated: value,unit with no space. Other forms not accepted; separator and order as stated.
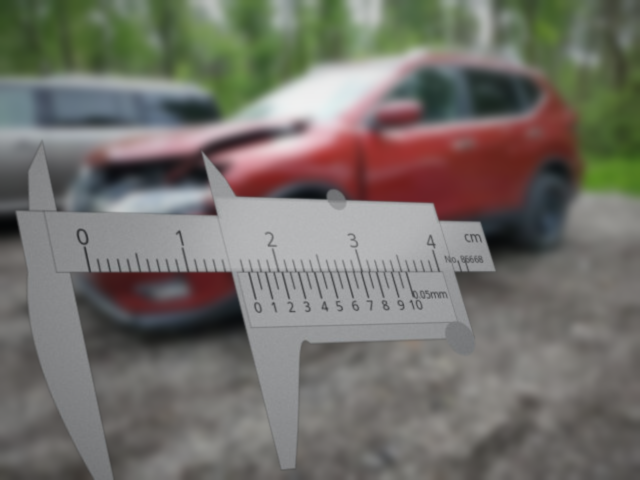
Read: 16.6,mm
